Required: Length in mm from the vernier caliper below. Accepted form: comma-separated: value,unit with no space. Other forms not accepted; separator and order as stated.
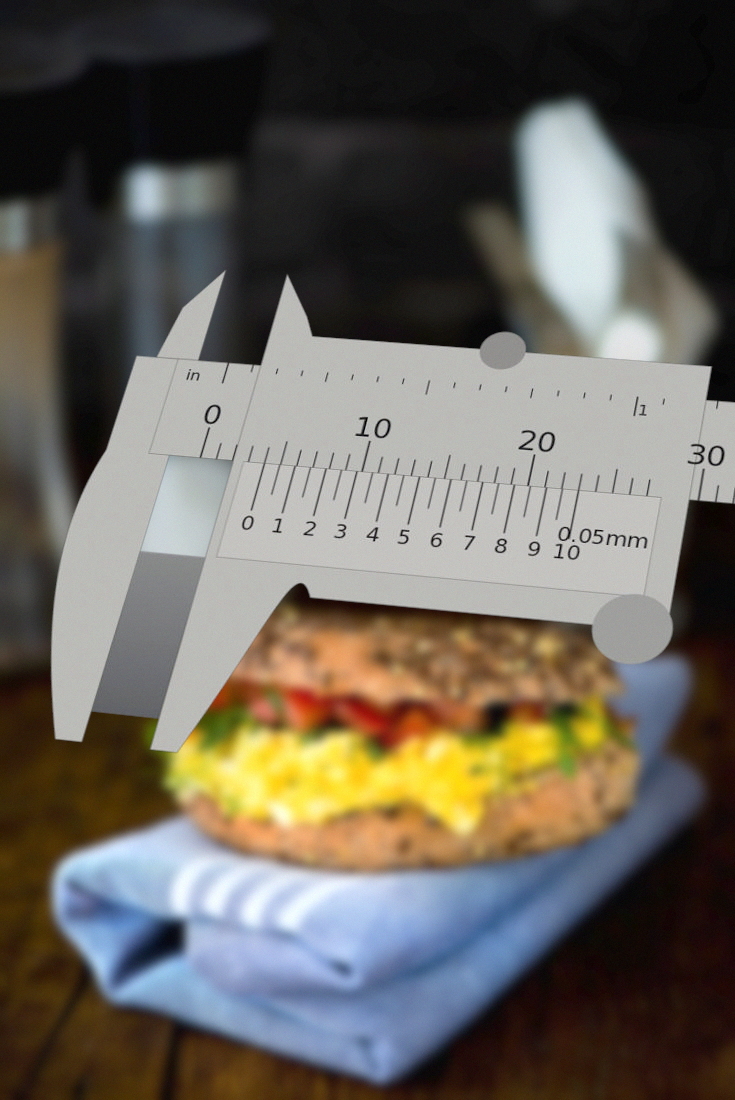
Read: 4.0,mm
